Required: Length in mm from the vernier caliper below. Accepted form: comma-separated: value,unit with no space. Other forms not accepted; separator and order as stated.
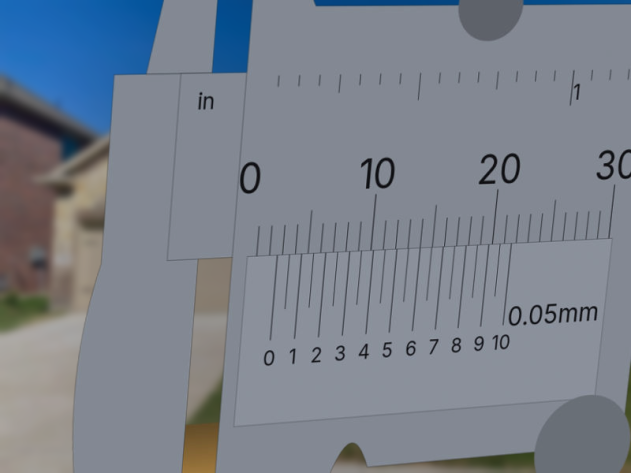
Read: 2.6,mm
